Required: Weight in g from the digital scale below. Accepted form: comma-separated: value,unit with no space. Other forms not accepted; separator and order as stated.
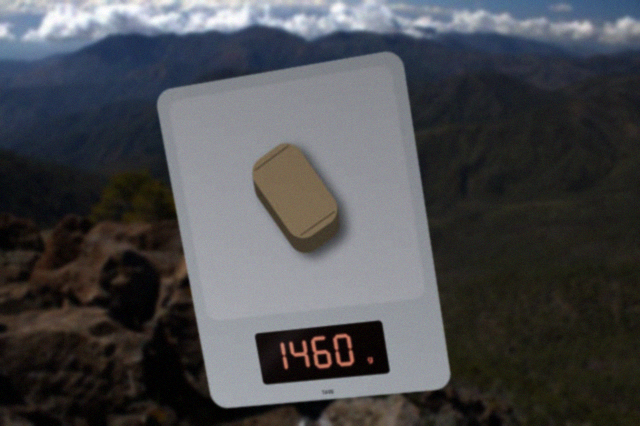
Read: 1460,g
